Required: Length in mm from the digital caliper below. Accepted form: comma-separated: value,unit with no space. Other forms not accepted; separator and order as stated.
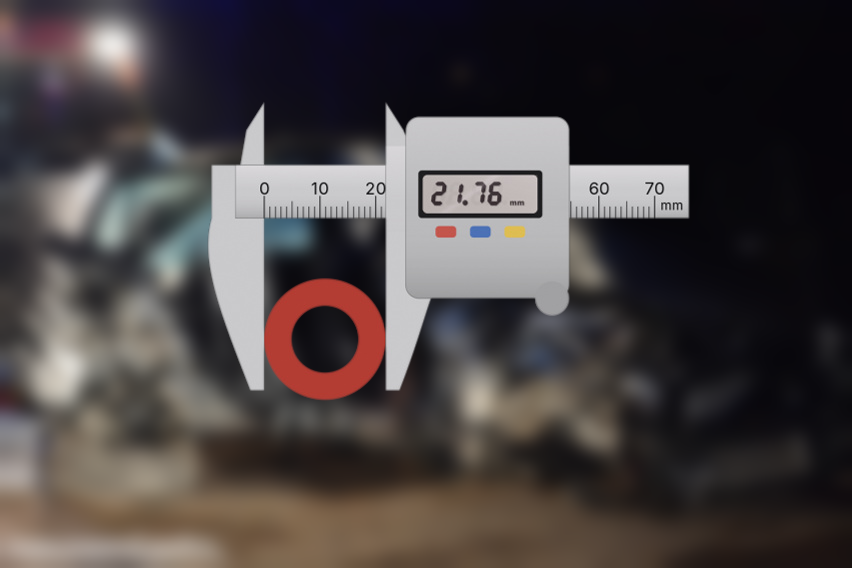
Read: 21.76,mm
